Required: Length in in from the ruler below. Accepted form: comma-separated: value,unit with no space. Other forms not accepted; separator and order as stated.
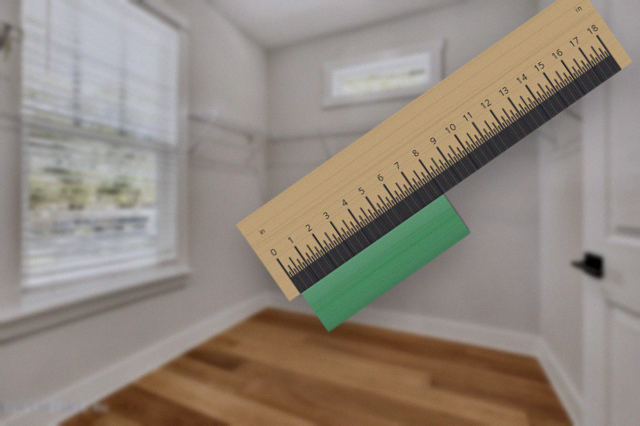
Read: 8,in
